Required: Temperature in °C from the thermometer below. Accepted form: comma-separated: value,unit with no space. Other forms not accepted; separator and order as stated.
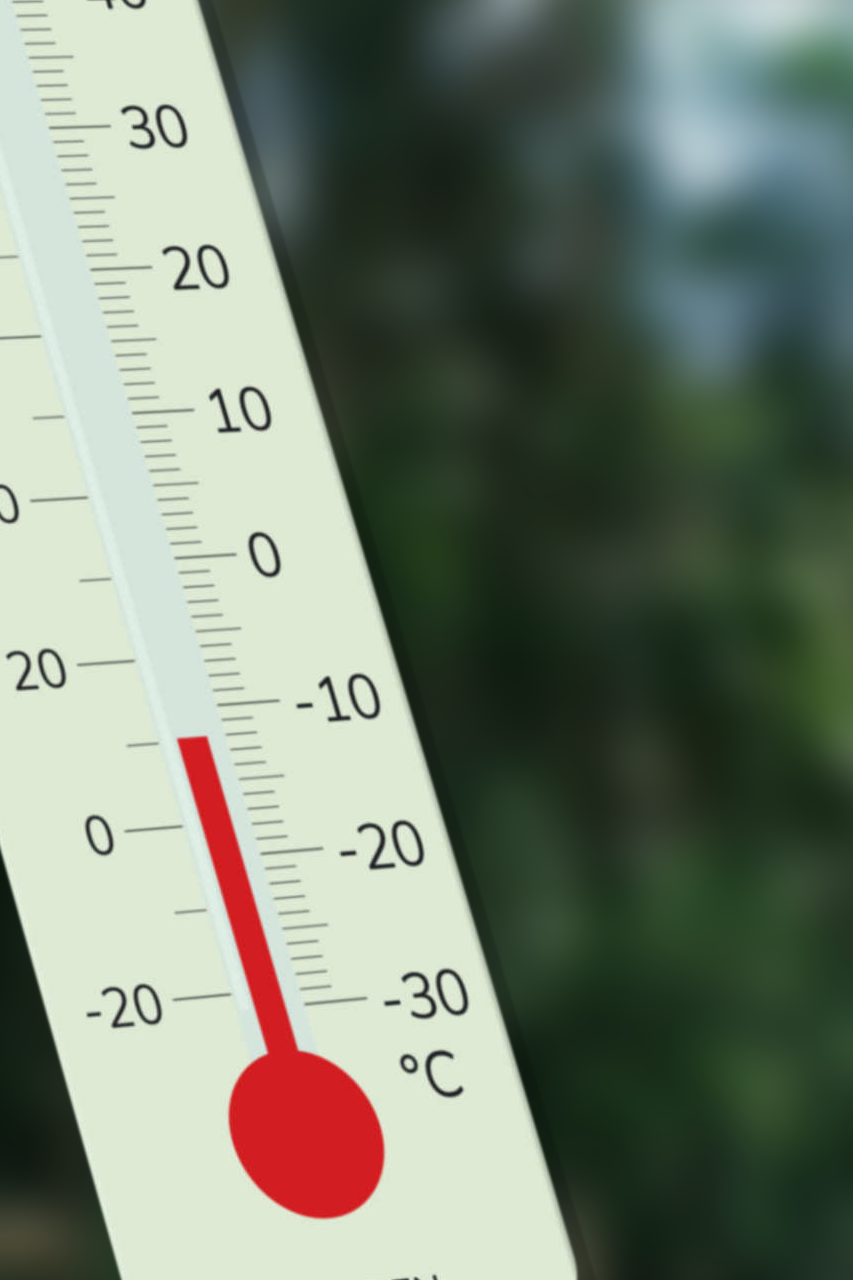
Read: -12,°C
